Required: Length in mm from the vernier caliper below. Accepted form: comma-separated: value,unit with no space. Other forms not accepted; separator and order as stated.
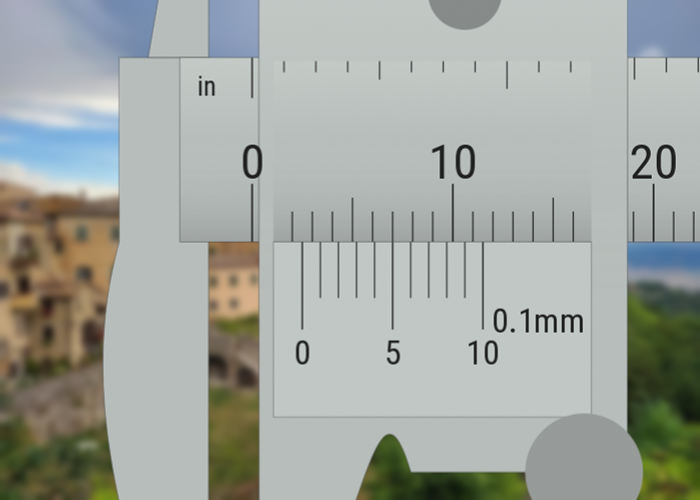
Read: 2.5,mm
